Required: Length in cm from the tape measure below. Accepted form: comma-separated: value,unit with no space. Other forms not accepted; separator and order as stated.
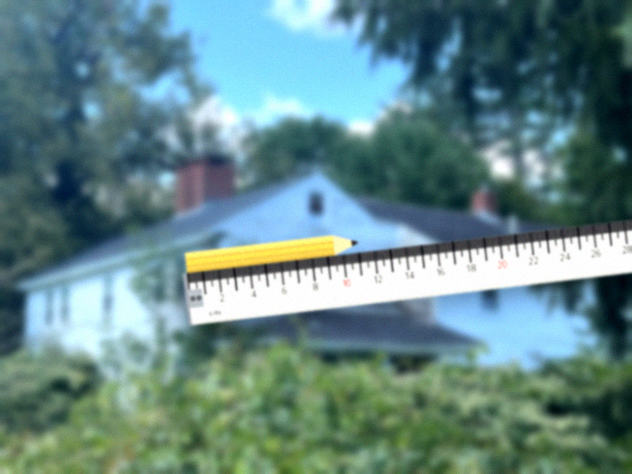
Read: 11,cm
